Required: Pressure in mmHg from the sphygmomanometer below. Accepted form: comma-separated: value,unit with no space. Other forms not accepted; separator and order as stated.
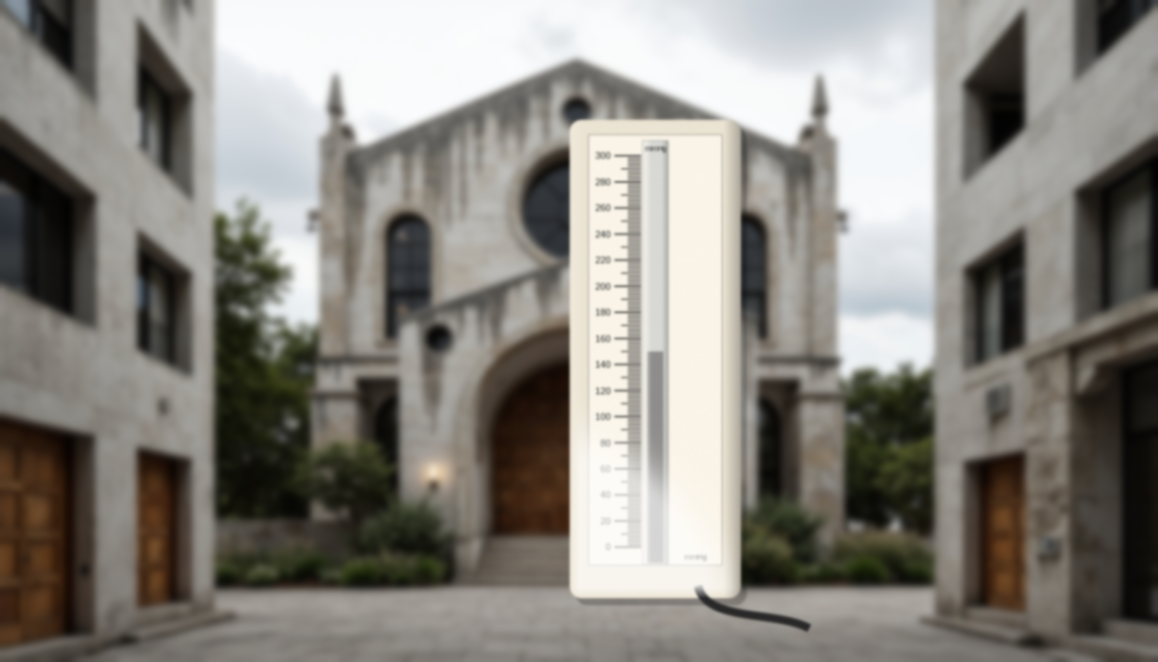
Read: 150,mmHg
